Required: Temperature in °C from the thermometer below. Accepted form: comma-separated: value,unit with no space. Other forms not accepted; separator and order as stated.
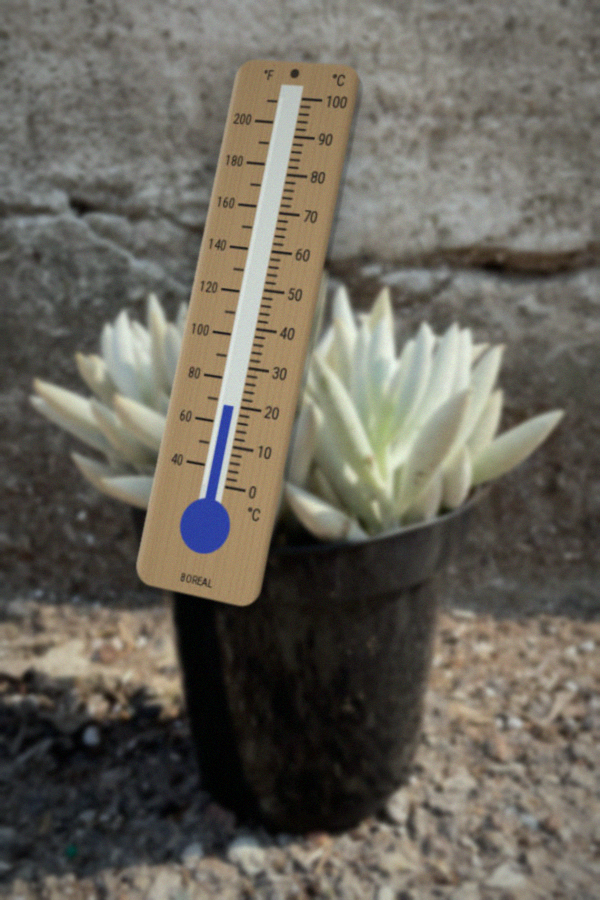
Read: 20,°C
